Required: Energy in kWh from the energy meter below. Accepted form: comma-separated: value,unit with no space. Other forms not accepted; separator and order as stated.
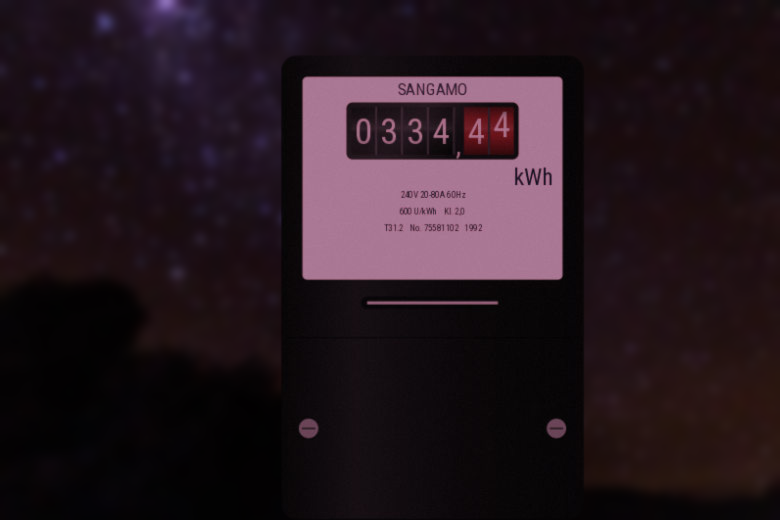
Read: 334.44,kWh
